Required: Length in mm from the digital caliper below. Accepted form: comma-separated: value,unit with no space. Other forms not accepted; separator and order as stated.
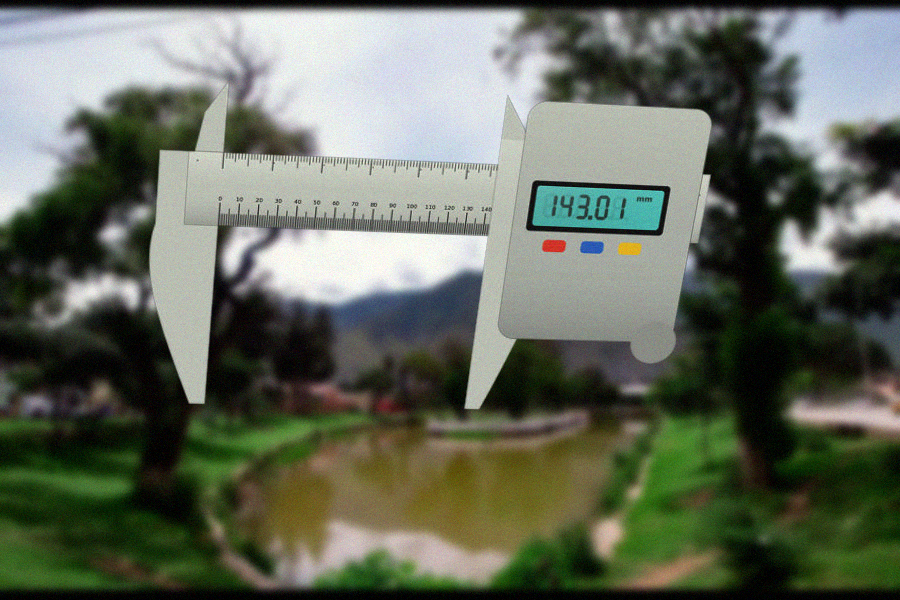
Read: 143.01,mm
